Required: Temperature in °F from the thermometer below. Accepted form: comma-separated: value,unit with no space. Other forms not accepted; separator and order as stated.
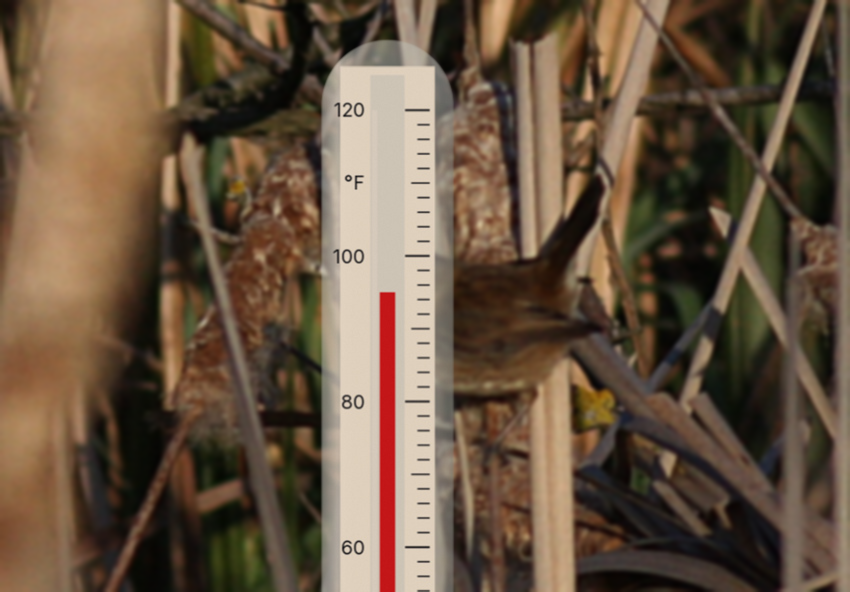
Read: 95,°F
